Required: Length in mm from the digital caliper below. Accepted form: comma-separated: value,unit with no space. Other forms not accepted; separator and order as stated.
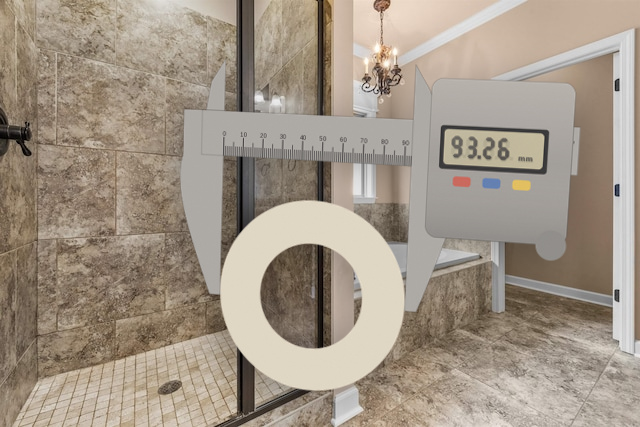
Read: 93.26,mm
